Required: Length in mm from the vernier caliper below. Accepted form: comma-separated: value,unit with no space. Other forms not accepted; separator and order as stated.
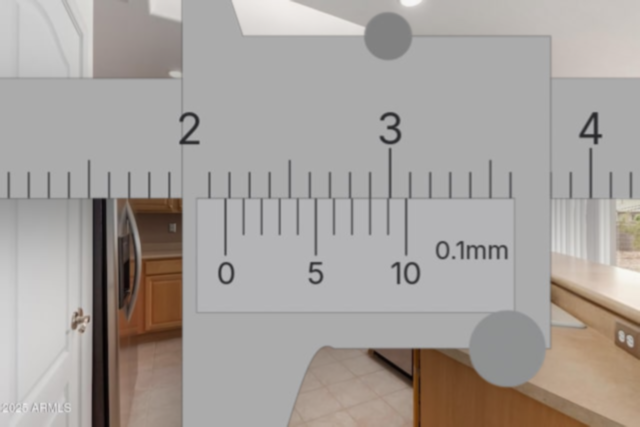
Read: 21.8,mm
